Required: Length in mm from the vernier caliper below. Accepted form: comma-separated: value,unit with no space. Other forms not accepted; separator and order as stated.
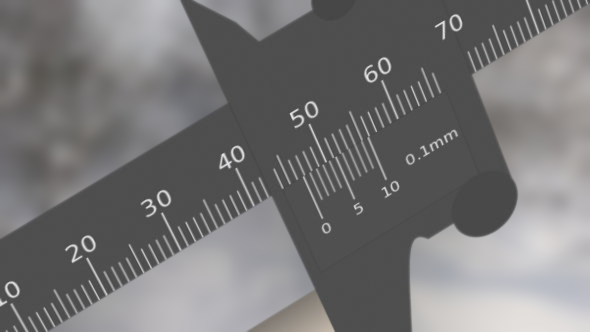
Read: 46.8,mm
